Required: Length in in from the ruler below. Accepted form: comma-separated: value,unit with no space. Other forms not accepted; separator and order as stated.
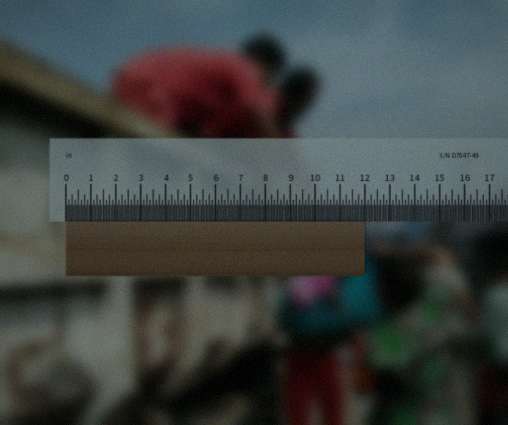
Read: 12,in
